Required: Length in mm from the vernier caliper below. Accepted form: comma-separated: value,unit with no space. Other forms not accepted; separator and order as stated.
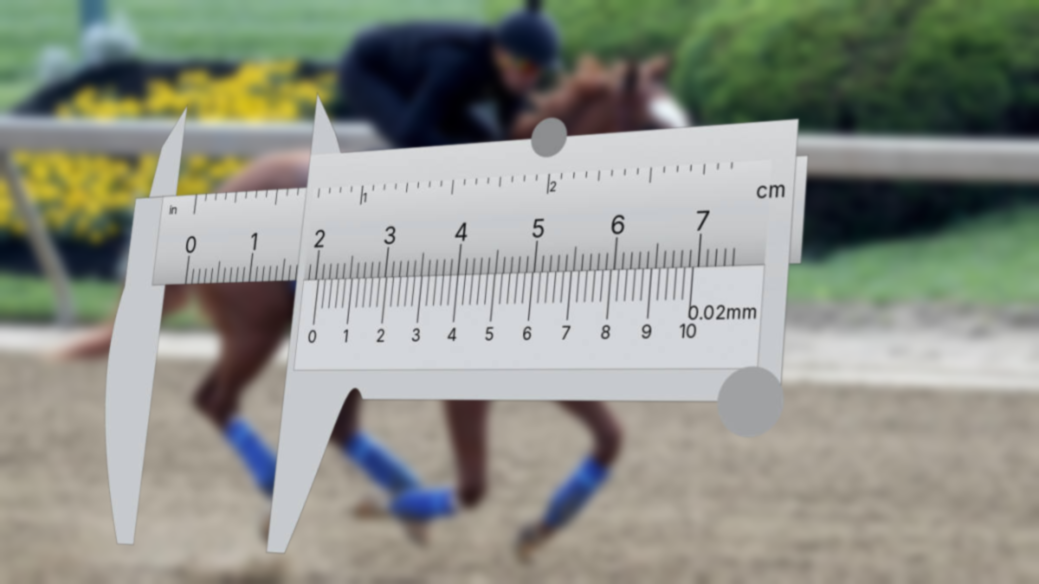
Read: 20.4,mm
